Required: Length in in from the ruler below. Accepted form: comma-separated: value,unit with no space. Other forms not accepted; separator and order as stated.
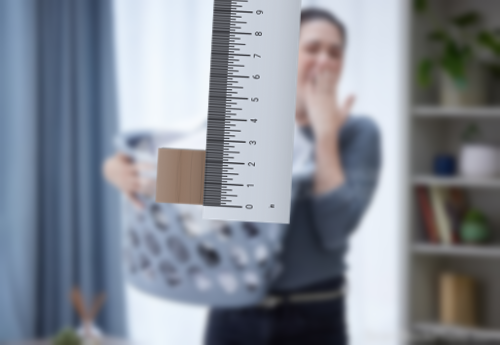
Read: 2.5,in
